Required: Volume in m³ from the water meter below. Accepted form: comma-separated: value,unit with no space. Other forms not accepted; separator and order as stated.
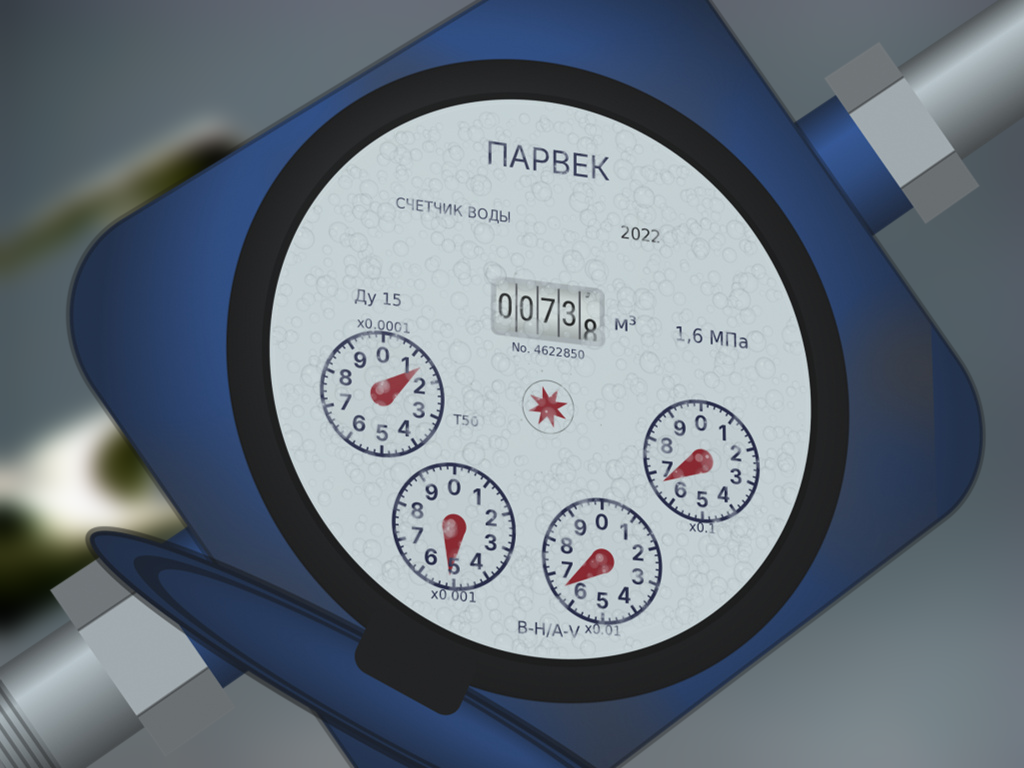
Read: 737.6651,m³
